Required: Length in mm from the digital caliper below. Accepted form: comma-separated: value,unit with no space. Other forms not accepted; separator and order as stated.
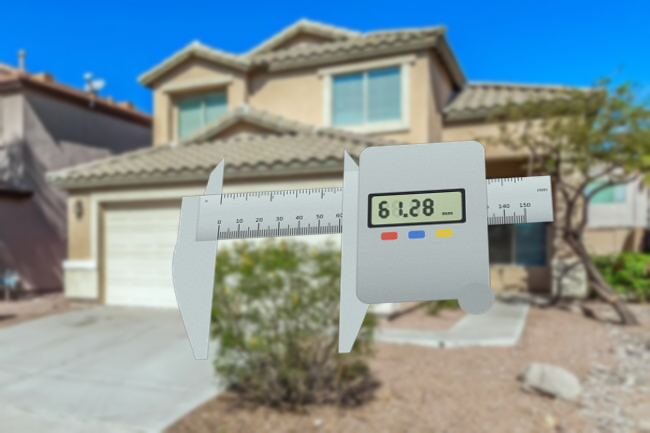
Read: 61.28,mm
